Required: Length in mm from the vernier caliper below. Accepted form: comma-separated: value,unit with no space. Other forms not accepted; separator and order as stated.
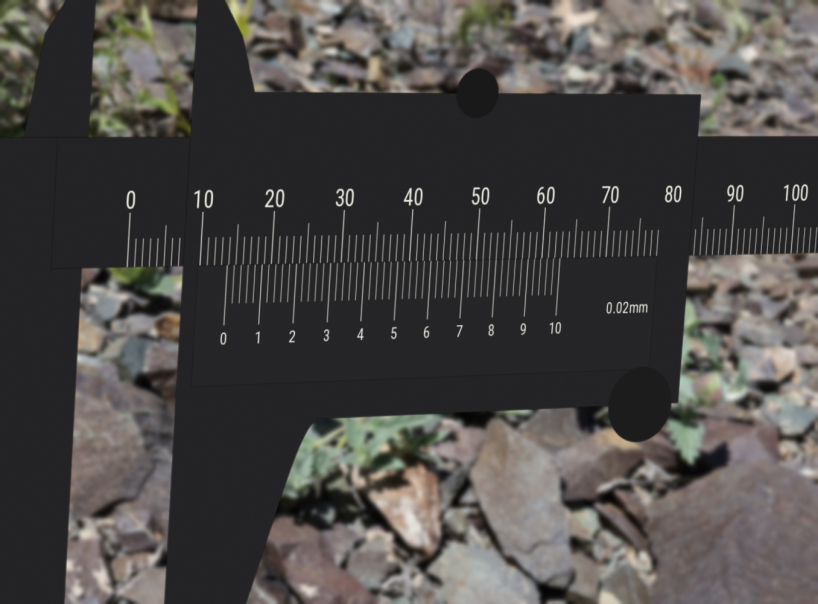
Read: 13.8,mm
